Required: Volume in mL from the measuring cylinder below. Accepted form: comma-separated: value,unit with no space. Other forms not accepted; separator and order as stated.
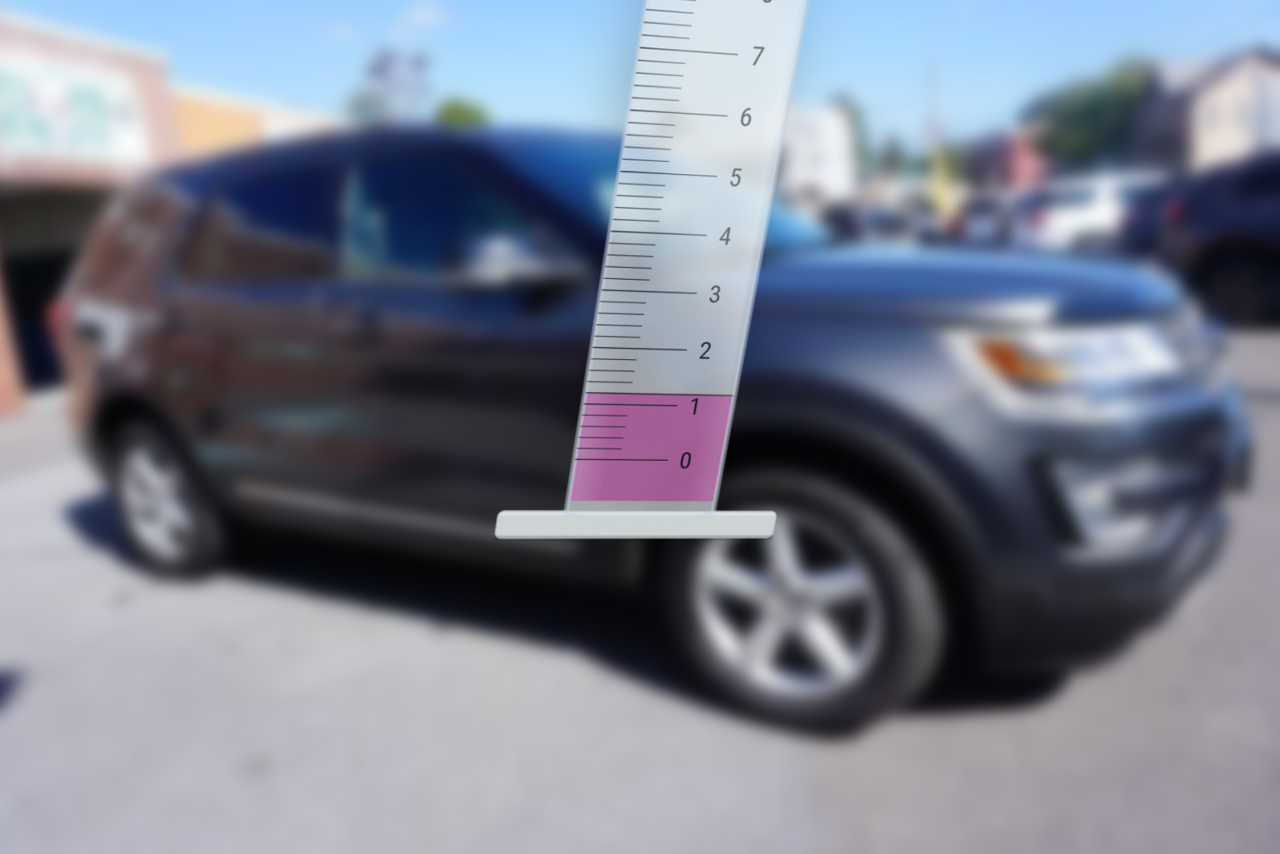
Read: 1.2,mL
